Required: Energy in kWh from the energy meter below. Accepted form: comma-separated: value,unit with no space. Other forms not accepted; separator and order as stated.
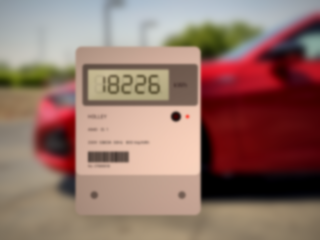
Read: 18226,kWh
